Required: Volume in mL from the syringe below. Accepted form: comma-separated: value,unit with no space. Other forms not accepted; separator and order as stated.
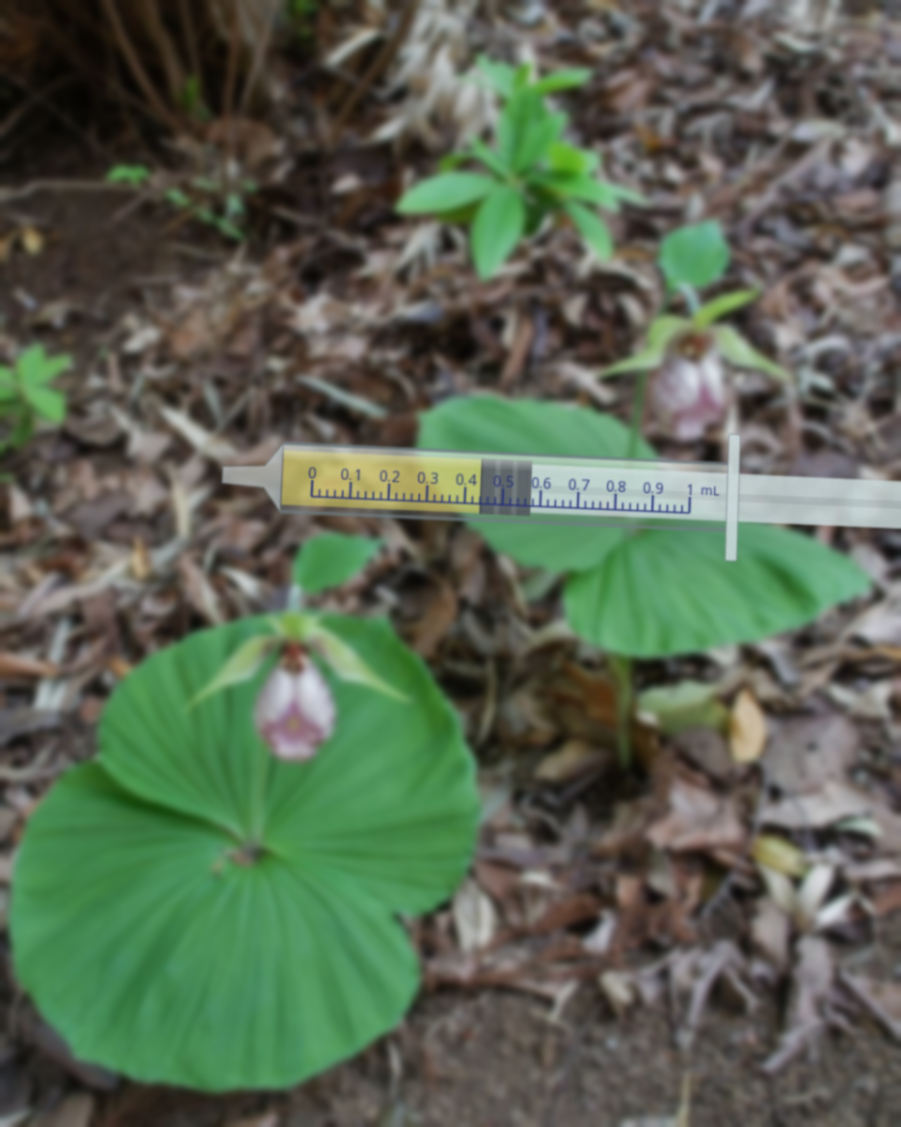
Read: 0.44,mL
